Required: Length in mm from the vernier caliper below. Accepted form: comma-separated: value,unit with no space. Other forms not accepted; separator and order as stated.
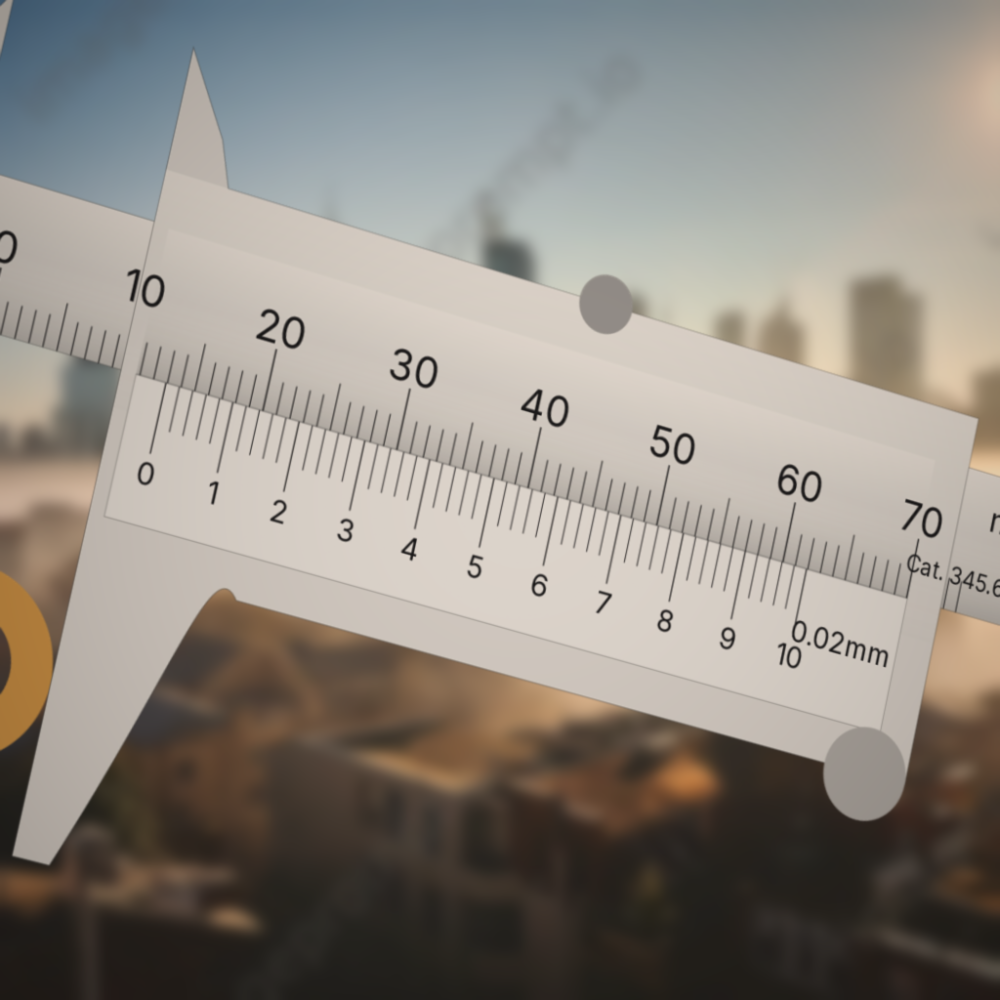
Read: 12.9,mm
